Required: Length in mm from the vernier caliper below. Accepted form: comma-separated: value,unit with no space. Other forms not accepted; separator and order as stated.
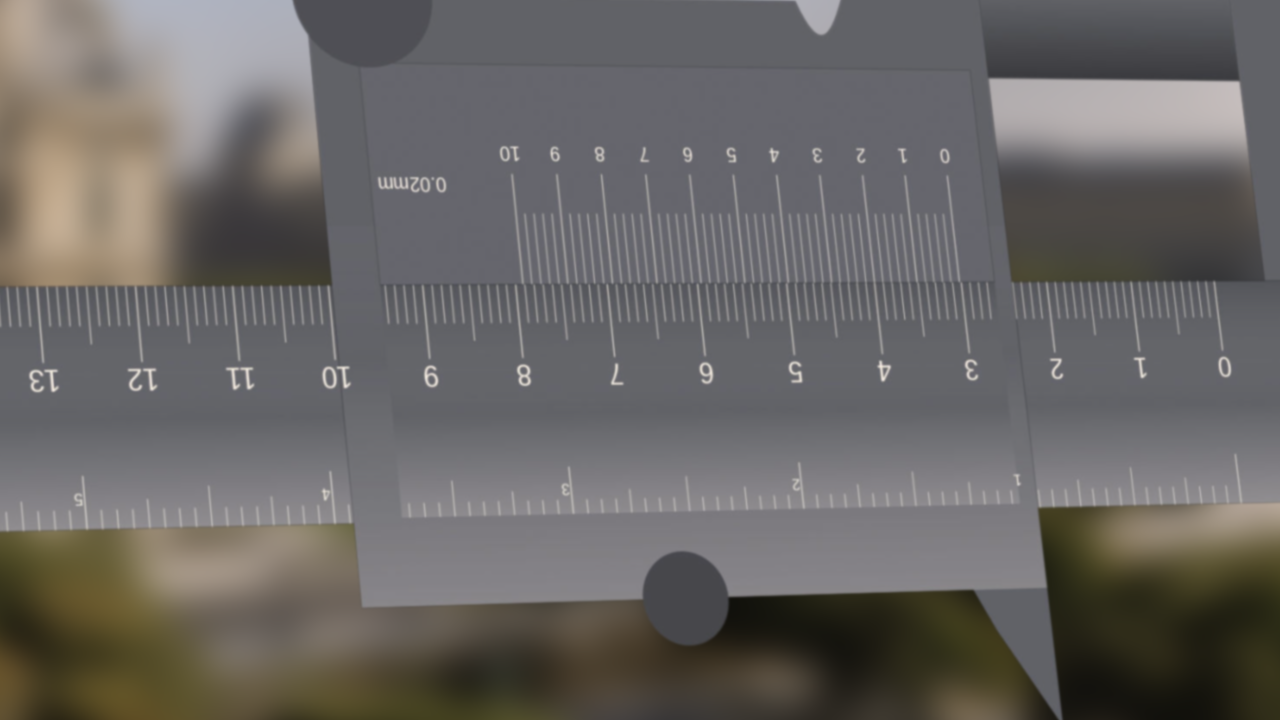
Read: 30.2,mm
